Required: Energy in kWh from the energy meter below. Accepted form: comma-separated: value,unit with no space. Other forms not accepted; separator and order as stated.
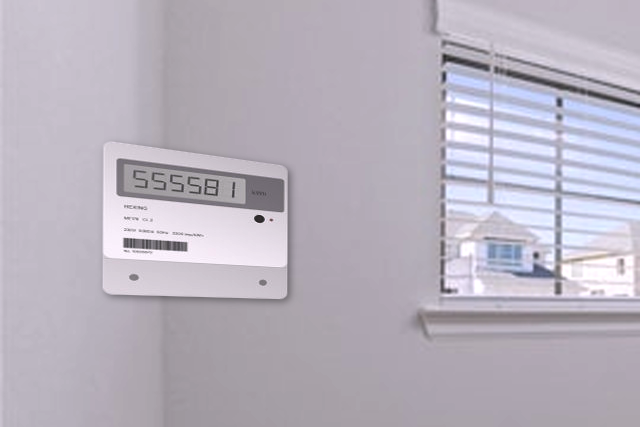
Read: 555581,kWh
